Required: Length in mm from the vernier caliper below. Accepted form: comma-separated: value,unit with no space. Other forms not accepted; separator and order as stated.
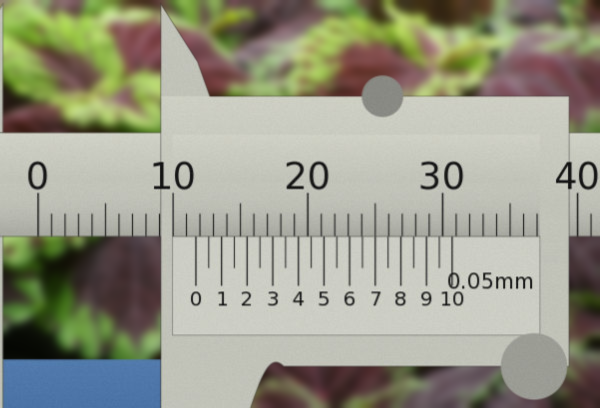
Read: 11.7,mm
